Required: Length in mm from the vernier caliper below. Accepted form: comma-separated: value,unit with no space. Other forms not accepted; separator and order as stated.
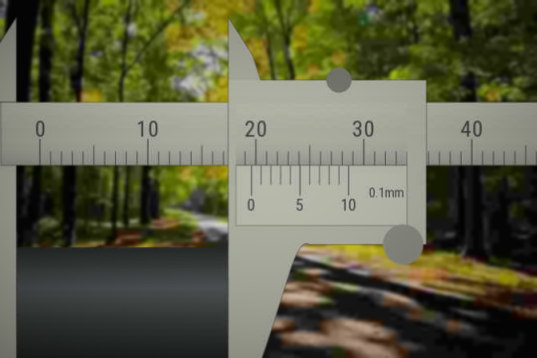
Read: 19.6,mm
